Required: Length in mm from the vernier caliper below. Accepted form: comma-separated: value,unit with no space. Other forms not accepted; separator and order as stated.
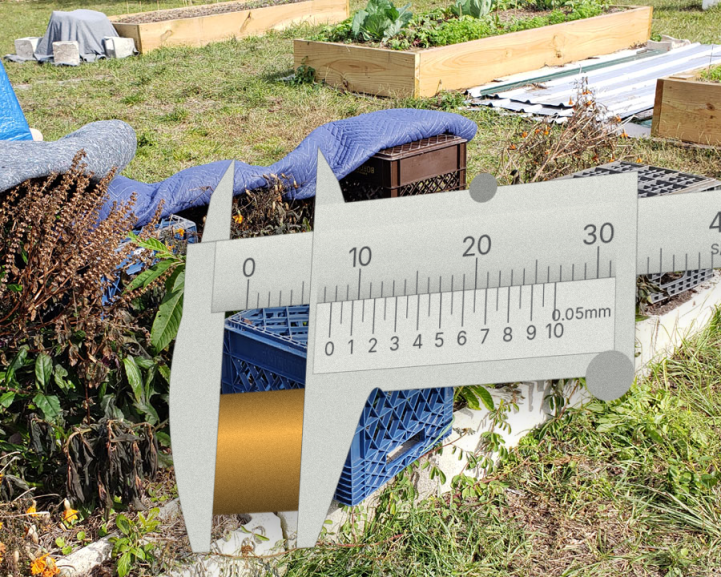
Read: 7.6,mm
